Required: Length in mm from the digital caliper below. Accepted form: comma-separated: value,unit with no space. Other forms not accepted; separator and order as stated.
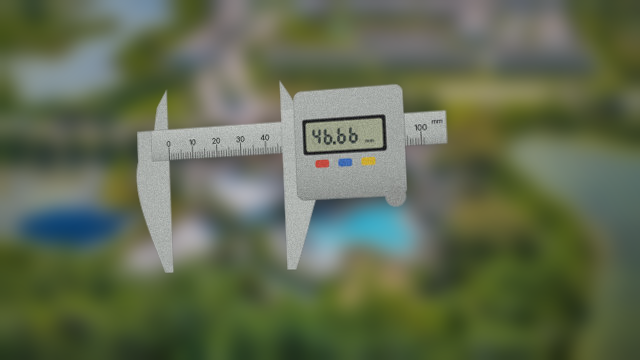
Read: 46.66,mm
